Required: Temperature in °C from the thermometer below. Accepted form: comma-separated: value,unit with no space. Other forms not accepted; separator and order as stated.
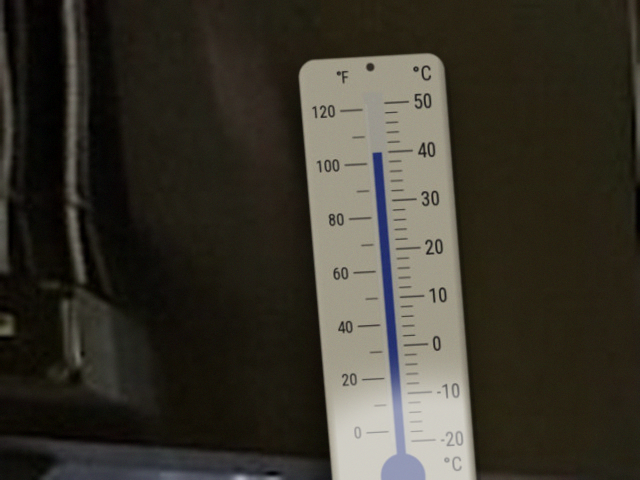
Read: 40,°C
